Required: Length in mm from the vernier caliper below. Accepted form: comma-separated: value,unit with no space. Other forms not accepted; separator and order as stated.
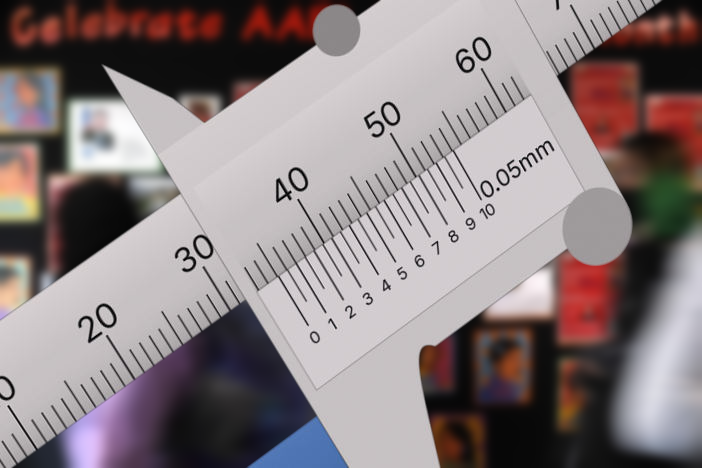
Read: 35.1,mm
